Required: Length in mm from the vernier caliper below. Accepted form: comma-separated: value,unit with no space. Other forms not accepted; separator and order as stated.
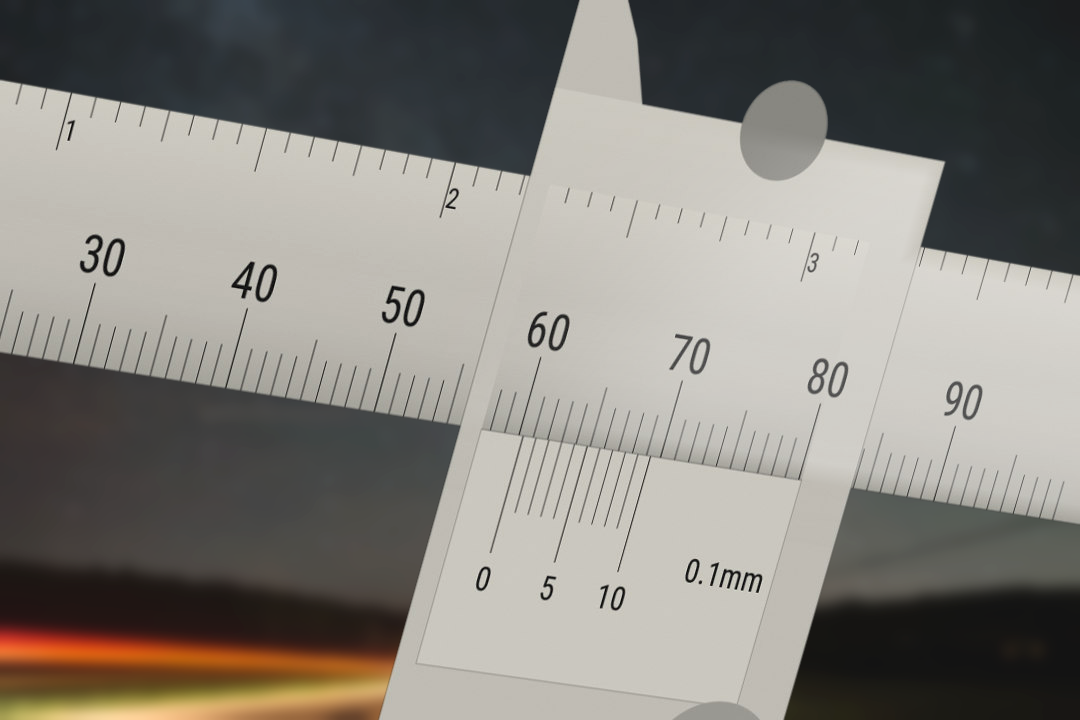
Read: 60.3,mm
